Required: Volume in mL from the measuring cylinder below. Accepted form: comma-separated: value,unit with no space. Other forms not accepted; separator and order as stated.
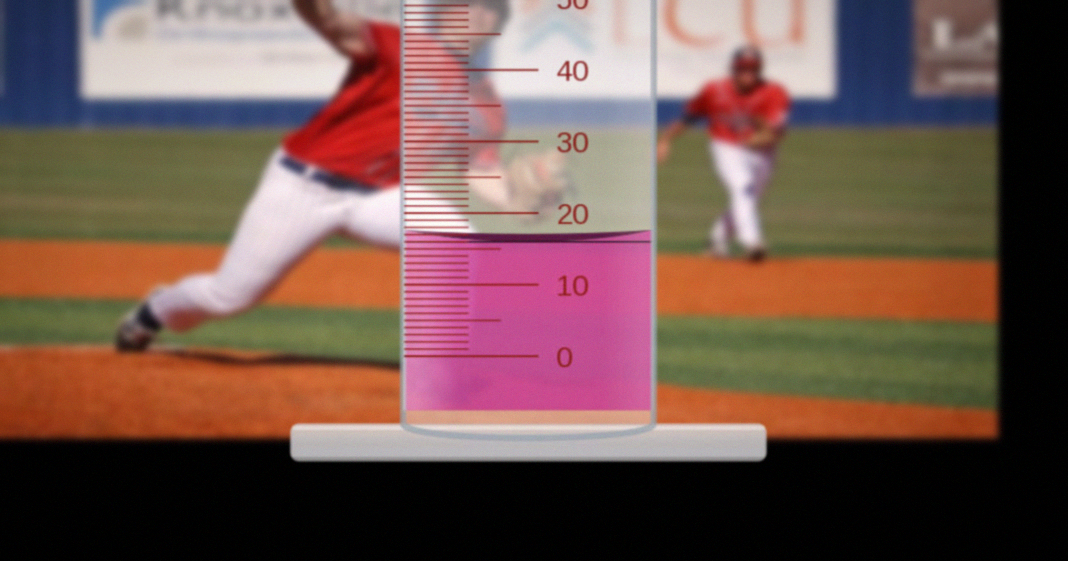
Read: 16,mL
